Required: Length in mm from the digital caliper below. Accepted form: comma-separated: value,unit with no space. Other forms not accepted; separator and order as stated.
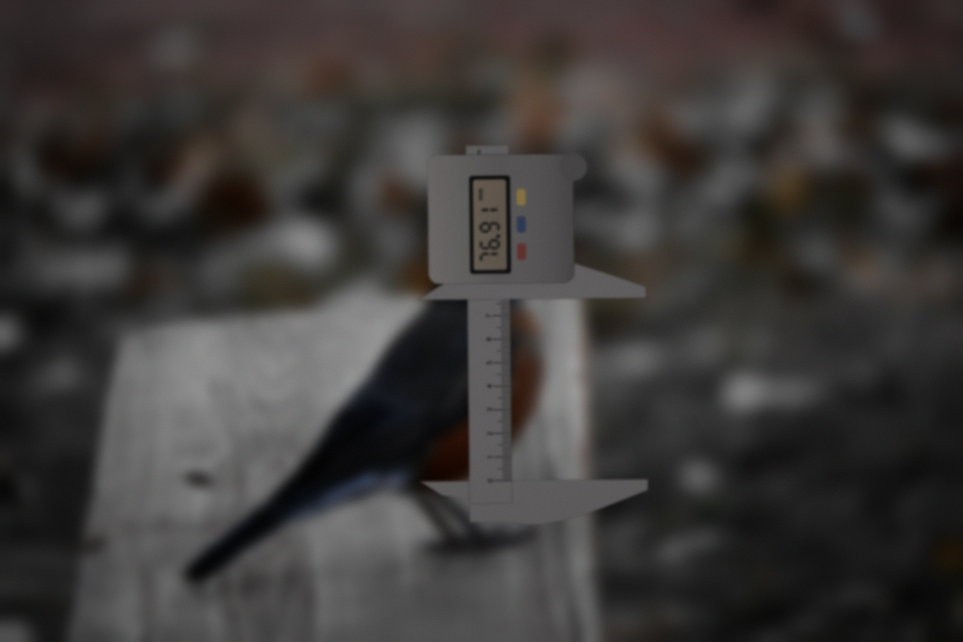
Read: 76.91,mm
